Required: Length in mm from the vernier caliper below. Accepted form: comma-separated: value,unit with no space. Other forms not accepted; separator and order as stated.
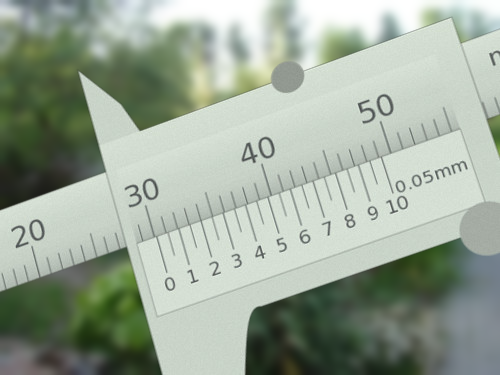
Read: 30.2,mm
